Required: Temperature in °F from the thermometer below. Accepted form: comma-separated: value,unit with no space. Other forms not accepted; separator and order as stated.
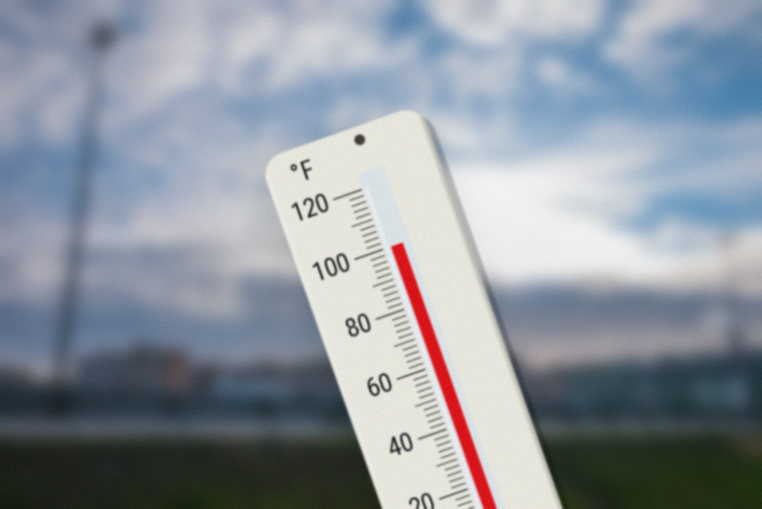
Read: 100,°F
